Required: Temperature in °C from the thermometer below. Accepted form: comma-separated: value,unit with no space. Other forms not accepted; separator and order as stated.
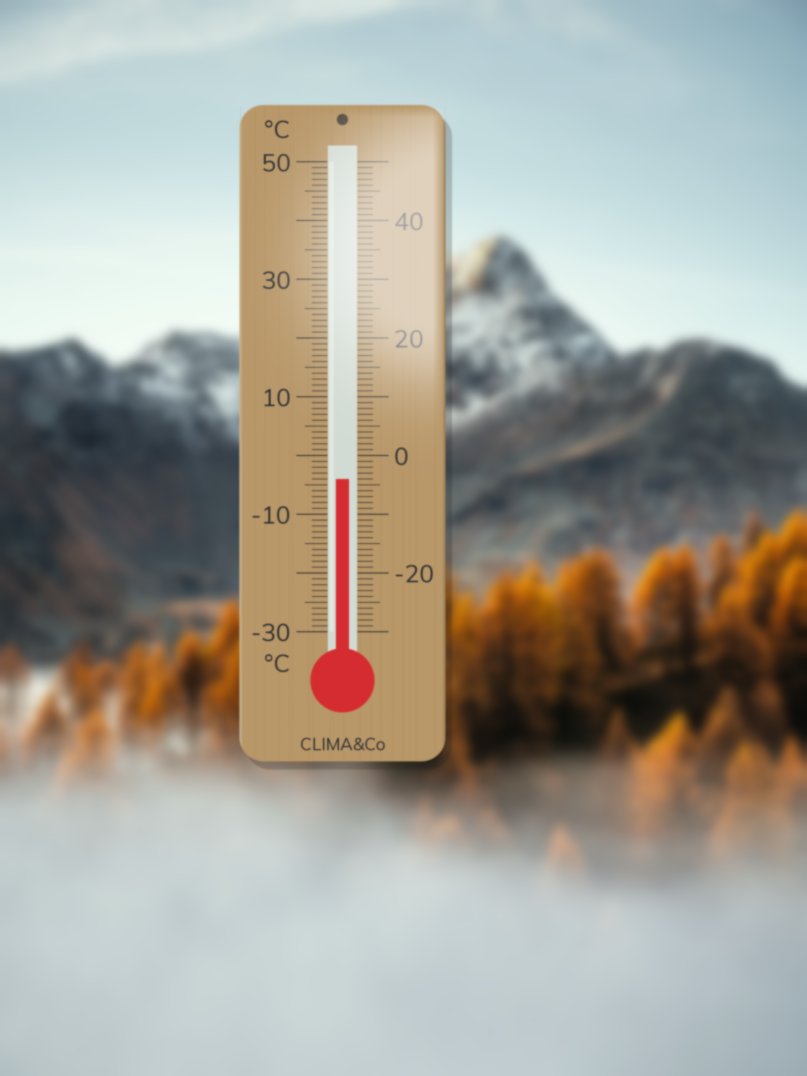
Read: -4,°C
